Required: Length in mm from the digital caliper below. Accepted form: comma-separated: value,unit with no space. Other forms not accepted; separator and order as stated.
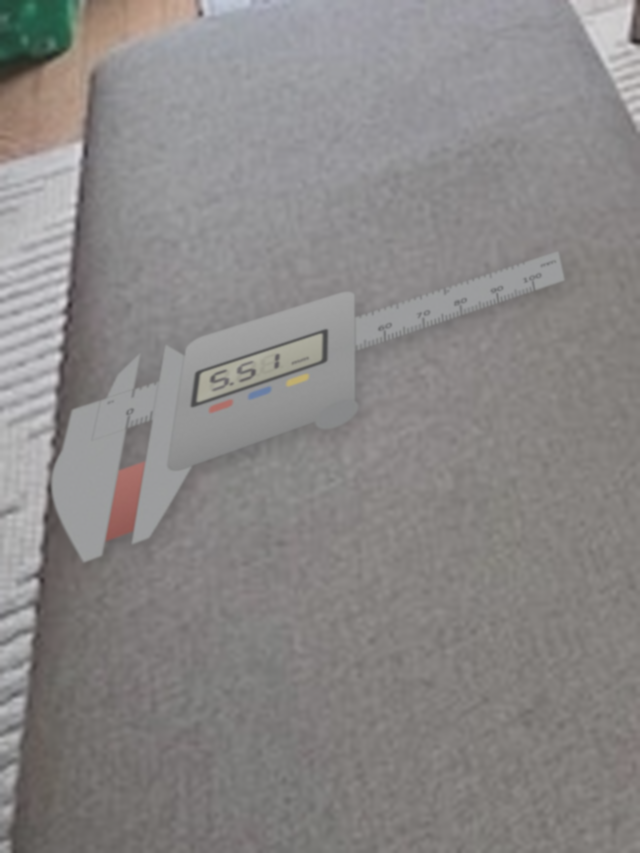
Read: 5.51,mm
